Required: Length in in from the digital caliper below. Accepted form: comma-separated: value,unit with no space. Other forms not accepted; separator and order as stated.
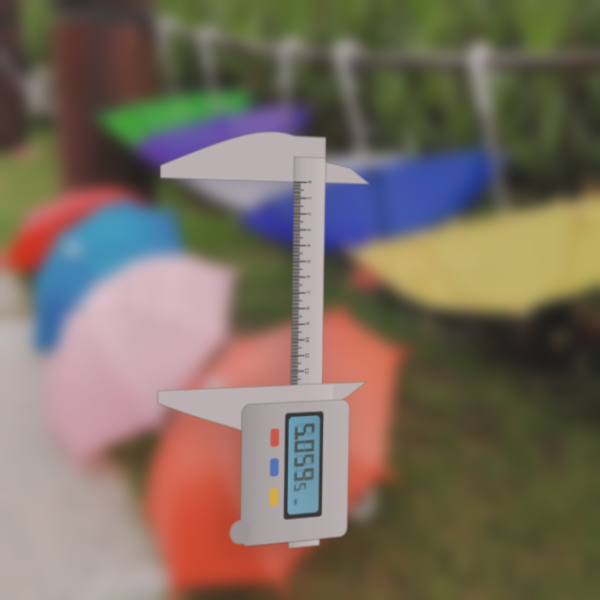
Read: 5.0595,in
